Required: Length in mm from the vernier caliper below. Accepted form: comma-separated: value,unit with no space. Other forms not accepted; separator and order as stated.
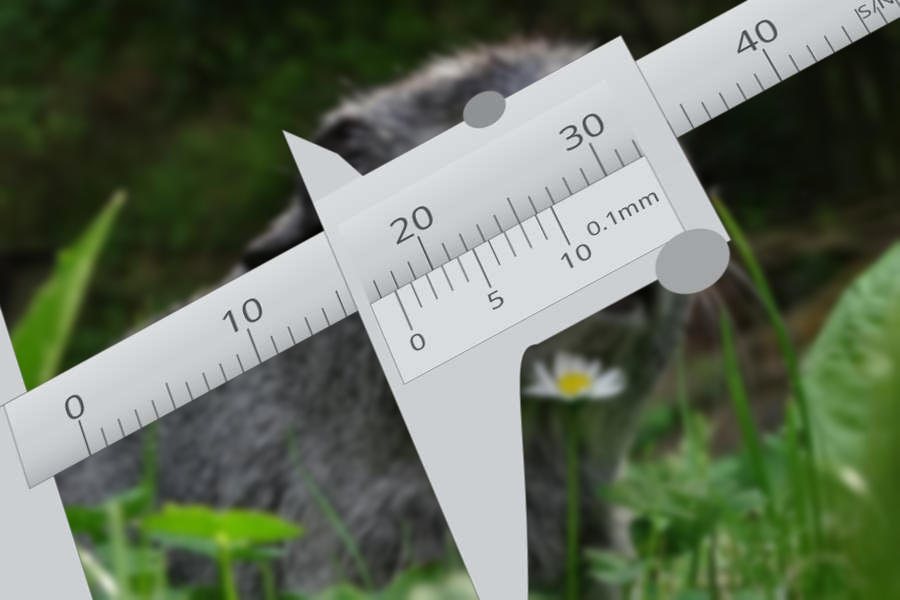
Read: 17.8,mm
